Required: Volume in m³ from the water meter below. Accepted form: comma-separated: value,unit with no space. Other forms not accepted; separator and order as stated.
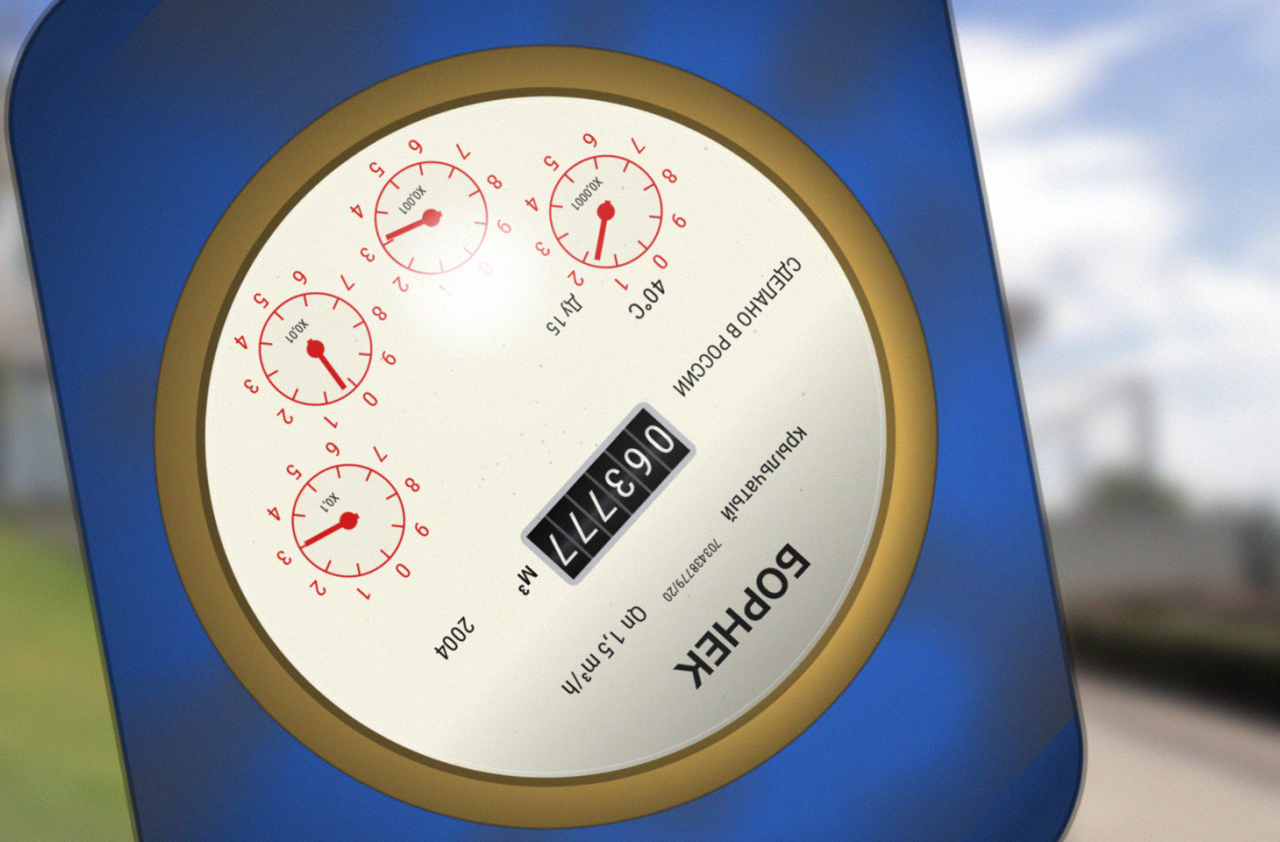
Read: 63777.3031,m³
